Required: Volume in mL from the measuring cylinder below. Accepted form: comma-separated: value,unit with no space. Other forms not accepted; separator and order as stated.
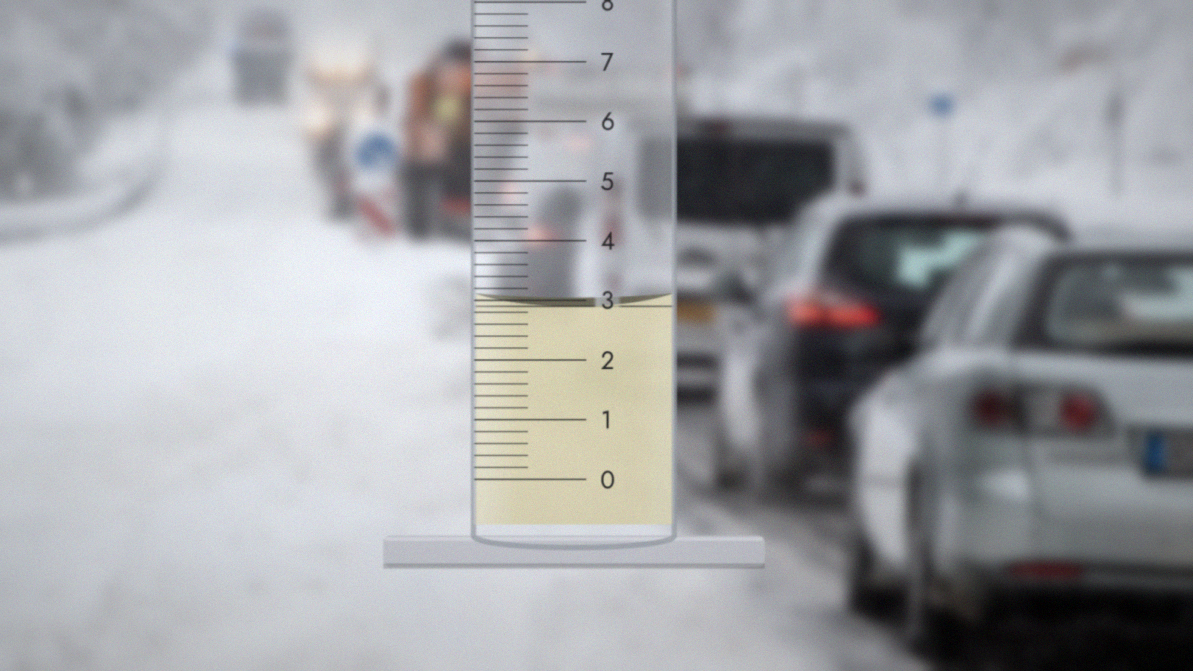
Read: 2.9,mL
